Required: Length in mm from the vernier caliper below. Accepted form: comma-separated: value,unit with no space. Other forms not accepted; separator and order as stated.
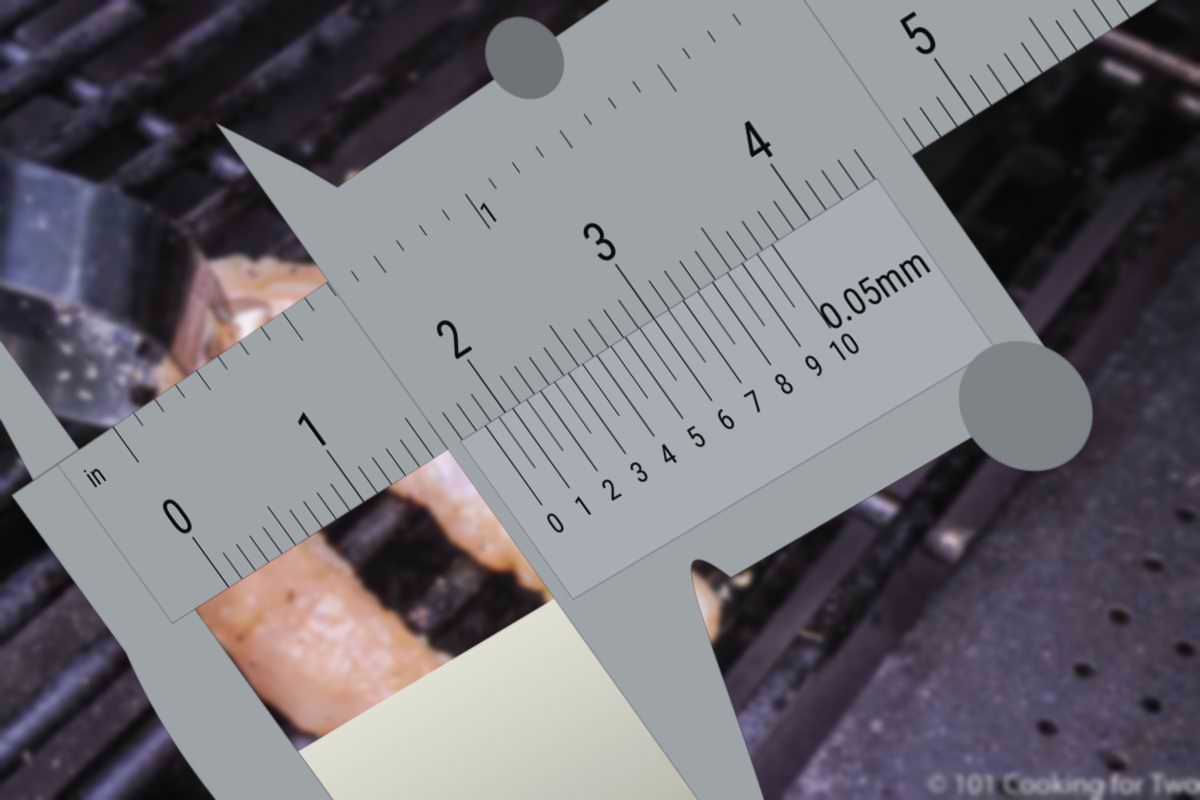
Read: 18.6,mm
